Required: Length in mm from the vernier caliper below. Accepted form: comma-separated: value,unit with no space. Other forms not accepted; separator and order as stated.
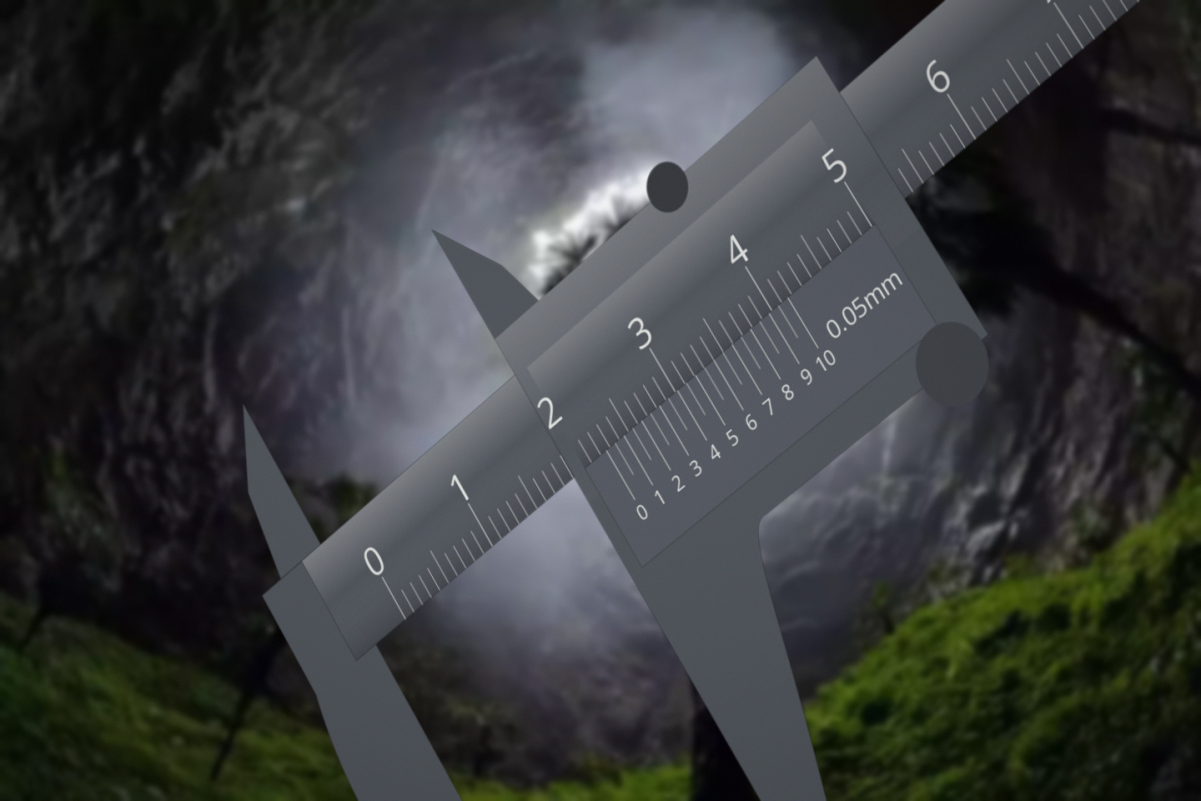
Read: 22.6,mm
